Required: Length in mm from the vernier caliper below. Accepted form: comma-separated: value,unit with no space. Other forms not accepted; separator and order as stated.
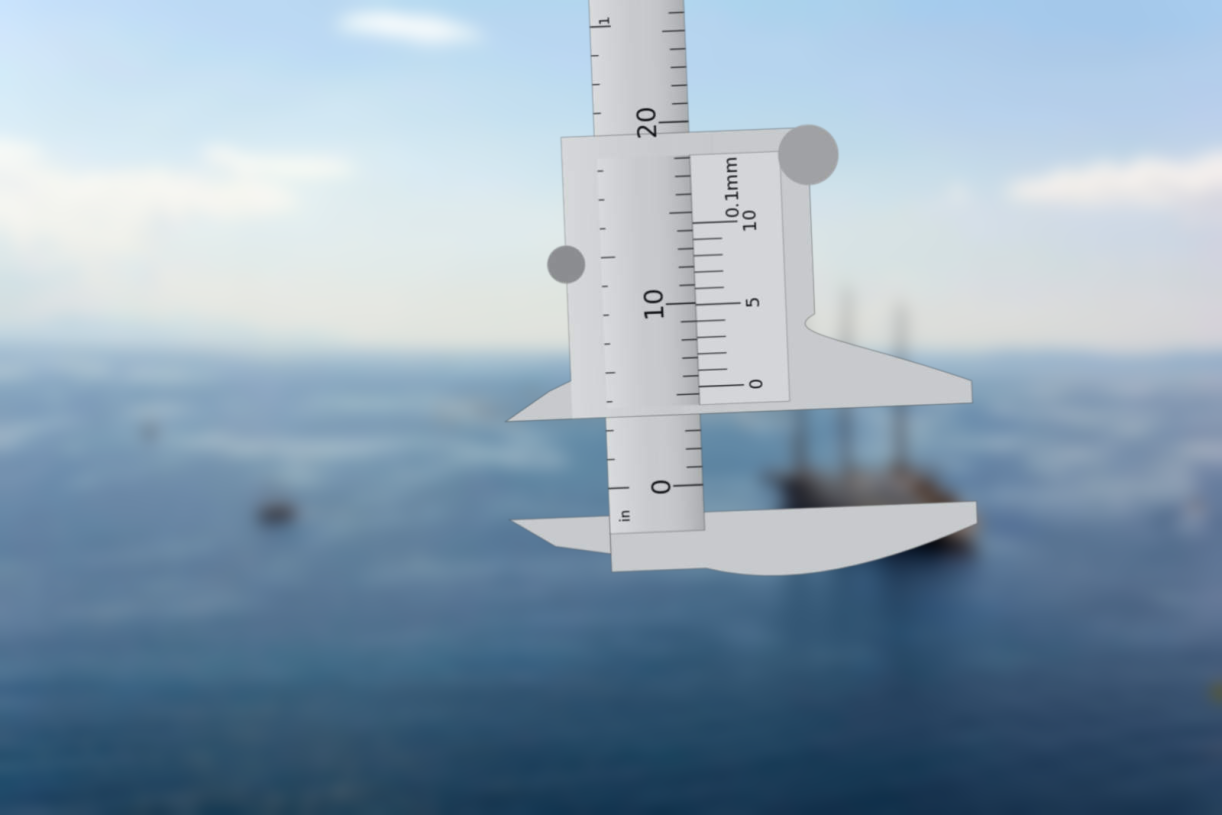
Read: 5.4,mm
